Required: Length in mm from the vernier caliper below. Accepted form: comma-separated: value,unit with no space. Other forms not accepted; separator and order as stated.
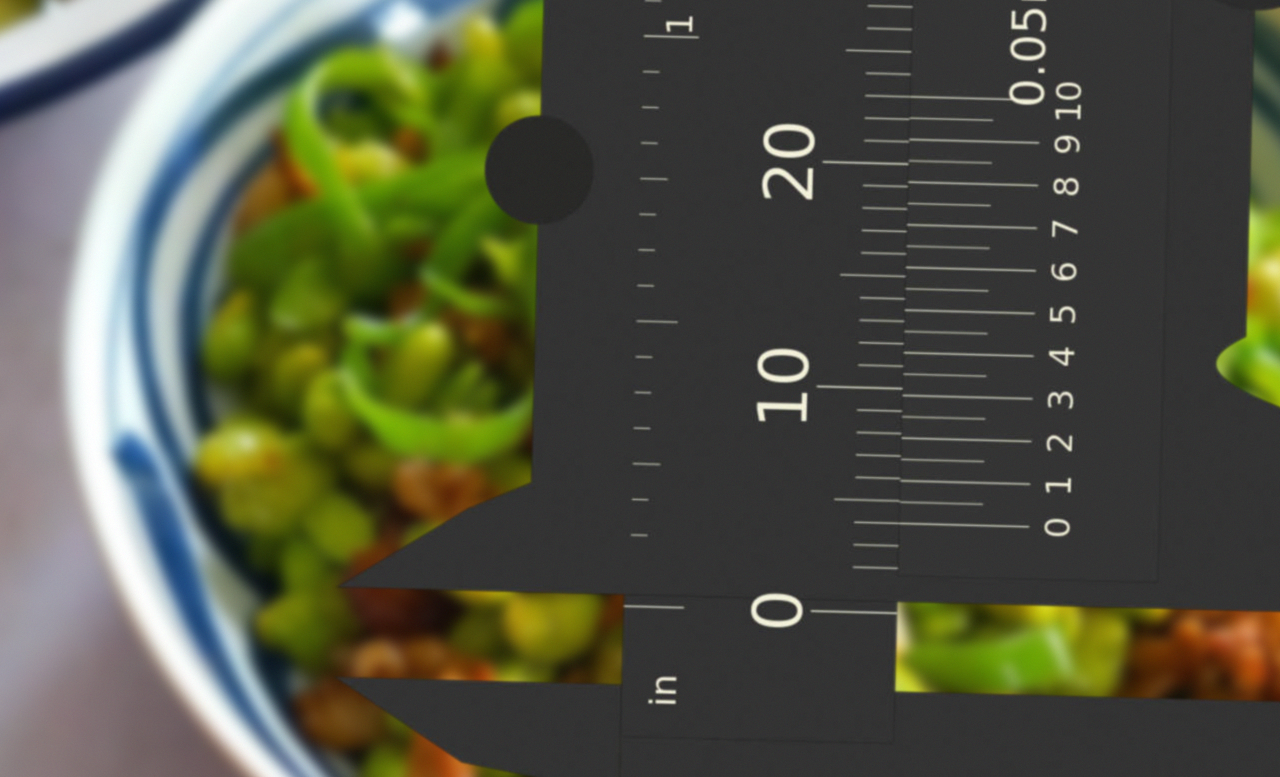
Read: 4.0,mm
